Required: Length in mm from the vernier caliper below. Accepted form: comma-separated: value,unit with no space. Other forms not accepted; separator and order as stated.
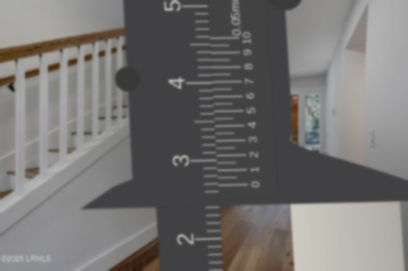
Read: 26.8,mm
